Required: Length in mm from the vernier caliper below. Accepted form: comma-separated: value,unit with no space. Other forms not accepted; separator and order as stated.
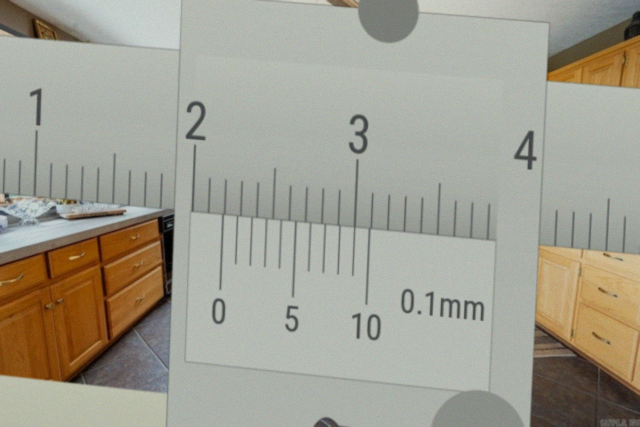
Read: 21.9,mm
